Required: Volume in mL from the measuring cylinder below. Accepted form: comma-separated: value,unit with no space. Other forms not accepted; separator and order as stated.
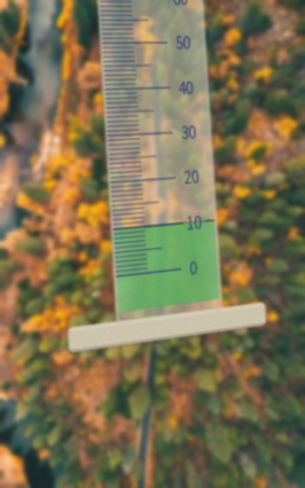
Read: 10,mL
